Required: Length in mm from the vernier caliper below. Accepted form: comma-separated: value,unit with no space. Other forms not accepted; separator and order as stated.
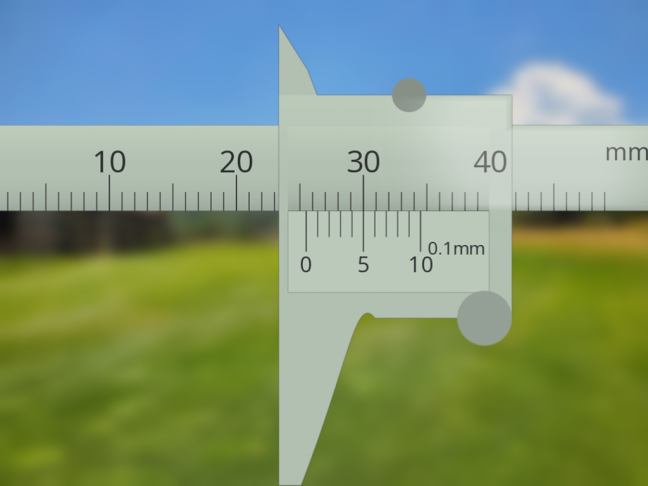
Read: 25.5,mm
